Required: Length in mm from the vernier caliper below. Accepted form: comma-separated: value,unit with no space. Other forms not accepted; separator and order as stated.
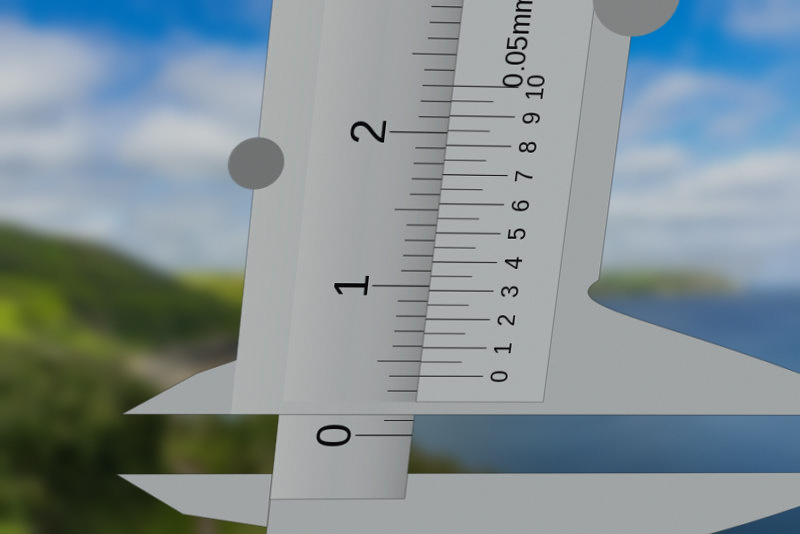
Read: 4.0,mm
